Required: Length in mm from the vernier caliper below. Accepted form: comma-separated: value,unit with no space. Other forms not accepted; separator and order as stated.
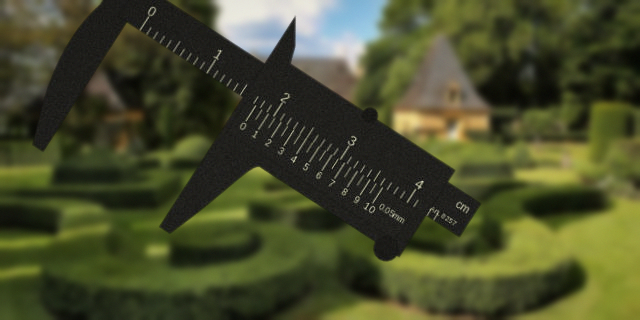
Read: 17.4,mm
